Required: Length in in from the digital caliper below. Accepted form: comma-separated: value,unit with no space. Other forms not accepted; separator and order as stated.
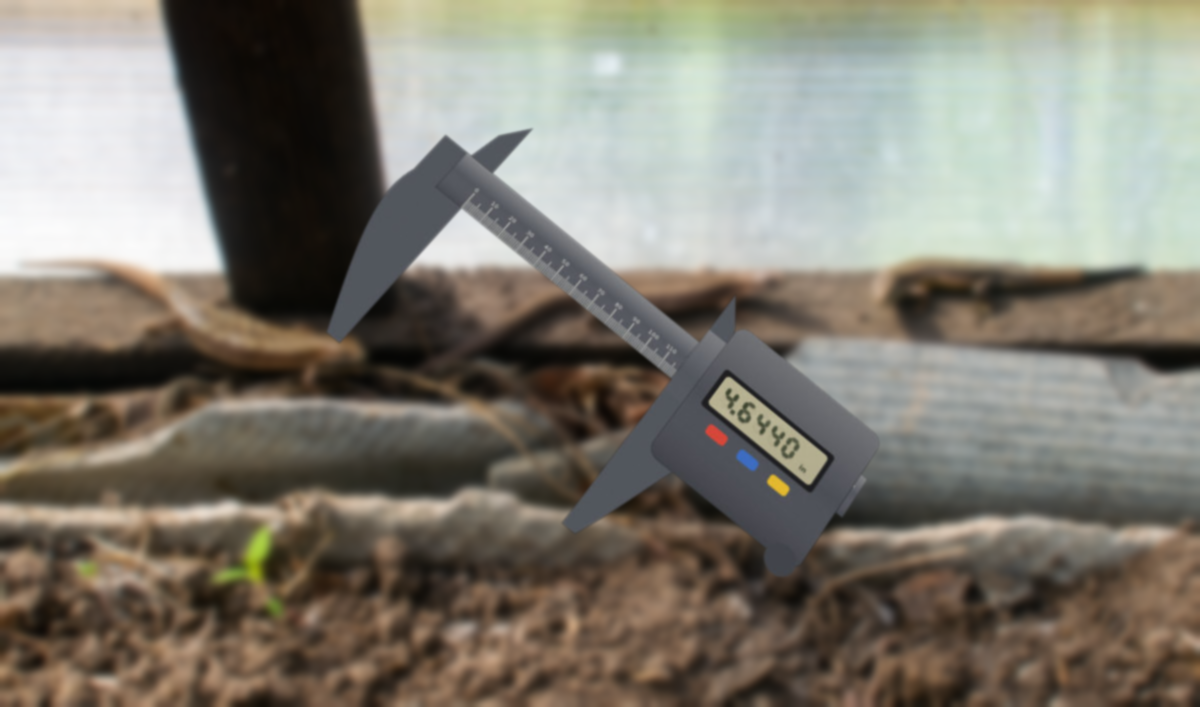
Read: 4.6440,in
